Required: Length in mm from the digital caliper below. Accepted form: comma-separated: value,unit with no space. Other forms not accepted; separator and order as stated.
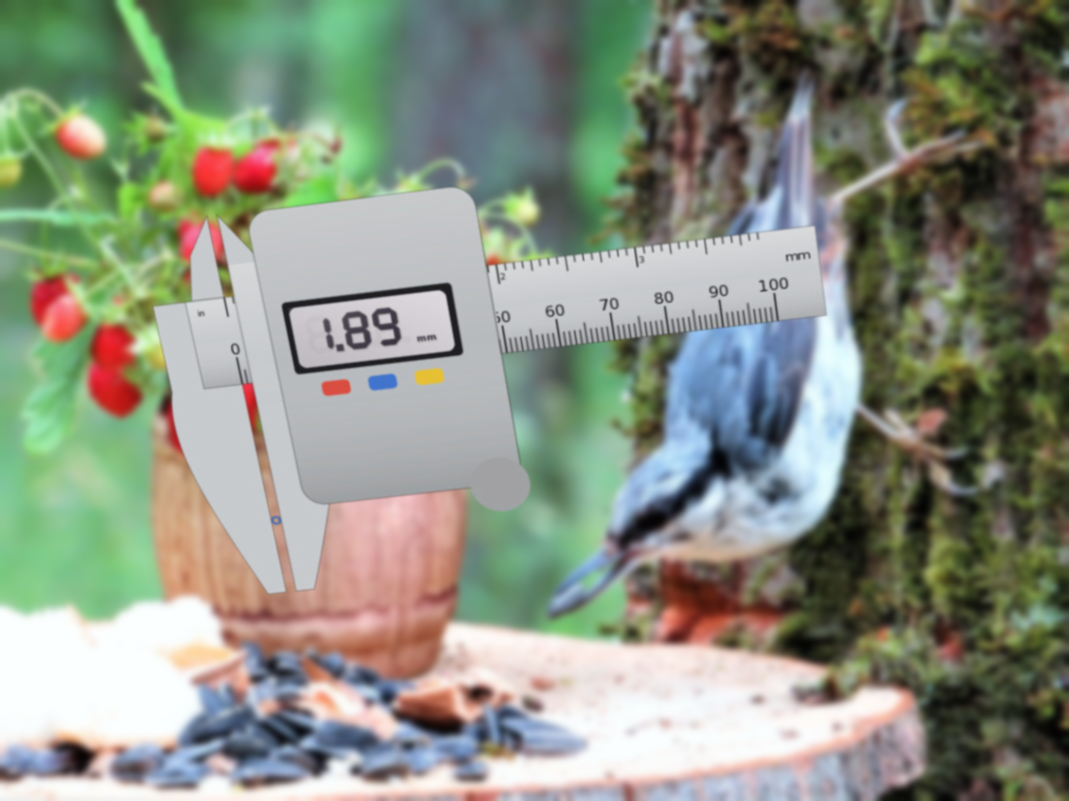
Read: 1.89,mm
